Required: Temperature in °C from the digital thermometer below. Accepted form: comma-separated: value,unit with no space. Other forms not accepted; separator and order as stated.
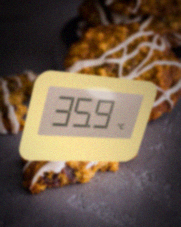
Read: 35.9,°C
